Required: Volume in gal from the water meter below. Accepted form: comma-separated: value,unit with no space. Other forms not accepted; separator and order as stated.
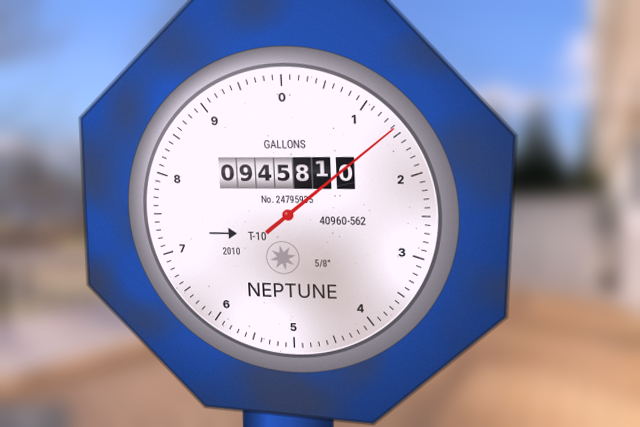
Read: 945811.4,gal
